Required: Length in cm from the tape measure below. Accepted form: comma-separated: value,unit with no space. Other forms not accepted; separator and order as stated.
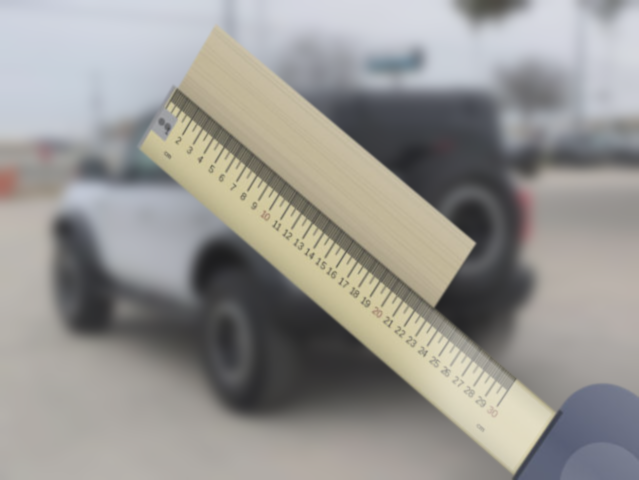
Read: 23,cm
